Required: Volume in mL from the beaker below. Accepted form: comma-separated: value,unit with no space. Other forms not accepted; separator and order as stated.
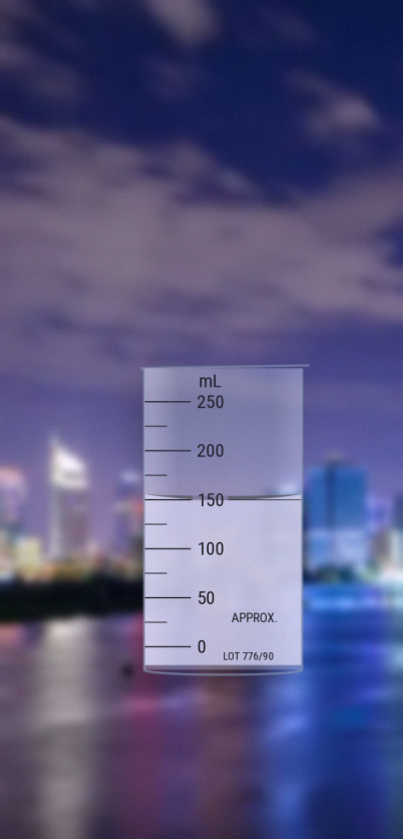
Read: 150,mL
